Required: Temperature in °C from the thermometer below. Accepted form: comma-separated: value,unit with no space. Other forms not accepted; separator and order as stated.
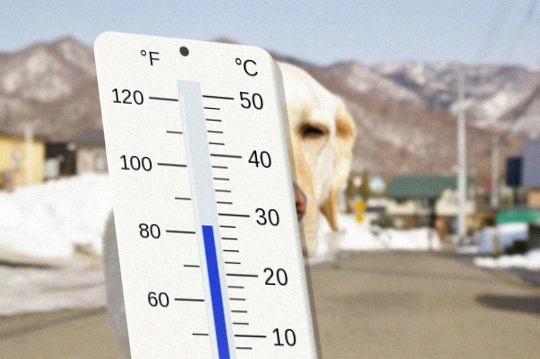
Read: 28,°C
